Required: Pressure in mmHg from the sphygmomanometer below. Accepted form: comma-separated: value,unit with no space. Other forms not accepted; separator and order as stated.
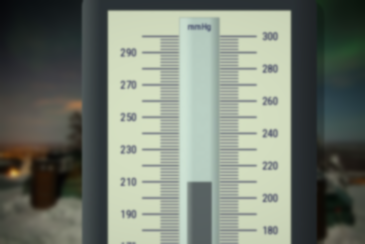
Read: 210,mmHg
